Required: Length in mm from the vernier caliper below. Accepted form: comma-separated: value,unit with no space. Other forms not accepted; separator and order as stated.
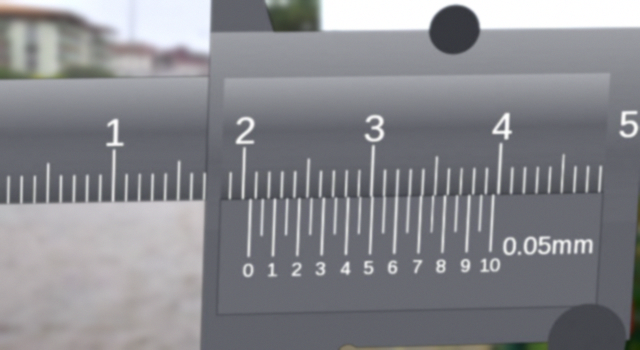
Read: 20.6,mm
